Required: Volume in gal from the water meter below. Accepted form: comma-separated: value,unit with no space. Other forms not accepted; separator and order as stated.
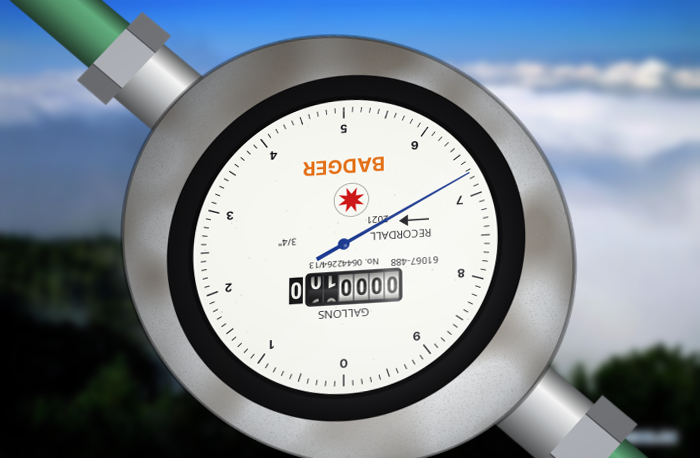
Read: 96.7,gal
